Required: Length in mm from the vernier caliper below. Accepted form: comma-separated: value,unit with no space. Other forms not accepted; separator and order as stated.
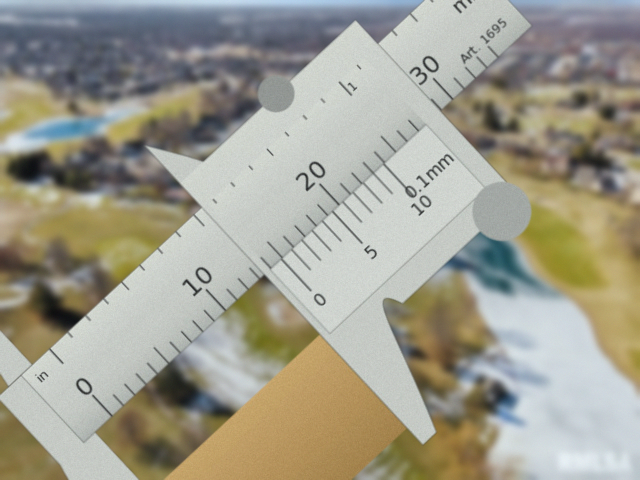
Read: 14.9,mm
